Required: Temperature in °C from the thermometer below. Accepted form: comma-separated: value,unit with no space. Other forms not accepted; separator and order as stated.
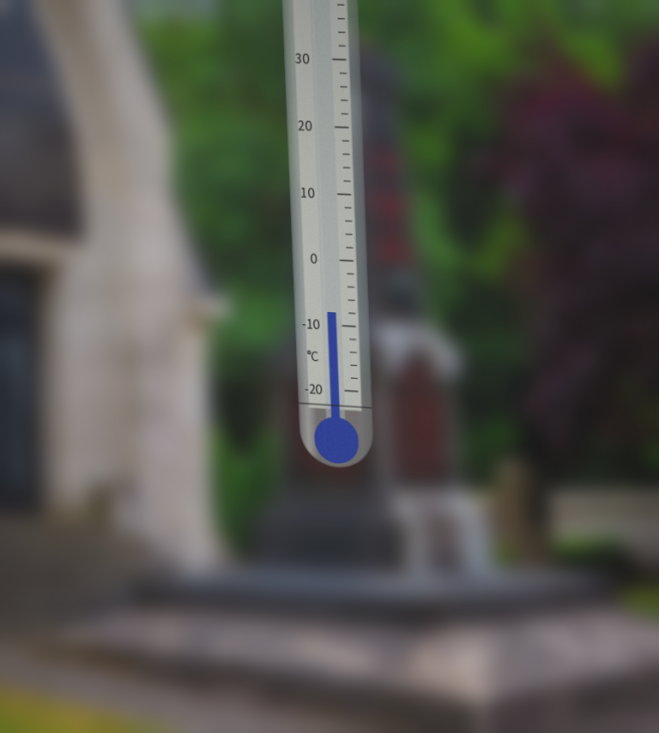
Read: -8,°C
